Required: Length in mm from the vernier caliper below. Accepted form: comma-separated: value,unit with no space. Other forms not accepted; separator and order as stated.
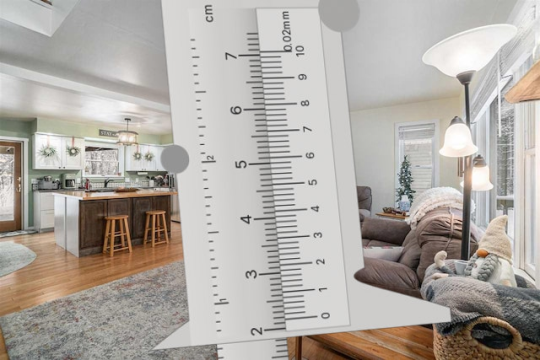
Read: 21.6,mm
